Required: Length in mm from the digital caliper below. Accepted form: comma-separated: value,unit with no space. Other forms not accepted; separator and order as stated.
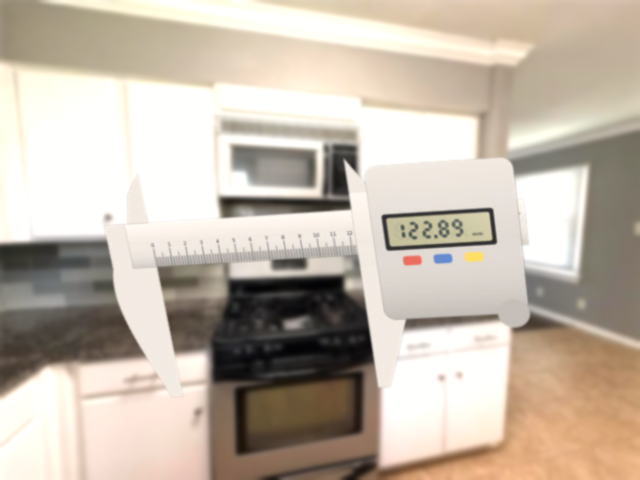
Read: 122.89,mm
